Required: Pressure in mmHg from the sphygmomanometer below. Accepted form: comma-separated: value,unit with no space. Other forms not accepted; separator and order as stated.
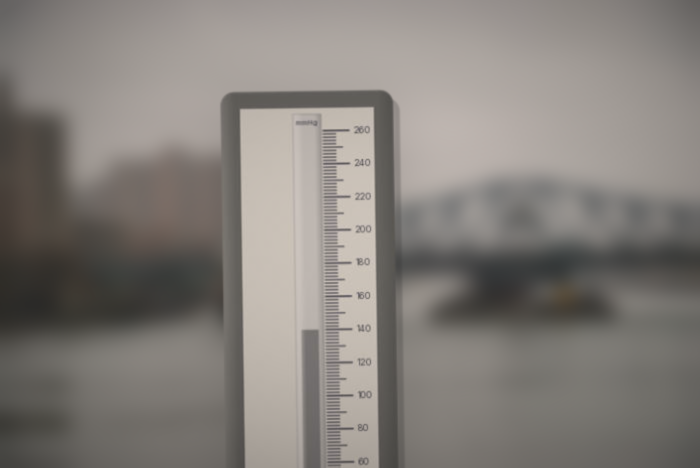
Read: 140,mmHg
